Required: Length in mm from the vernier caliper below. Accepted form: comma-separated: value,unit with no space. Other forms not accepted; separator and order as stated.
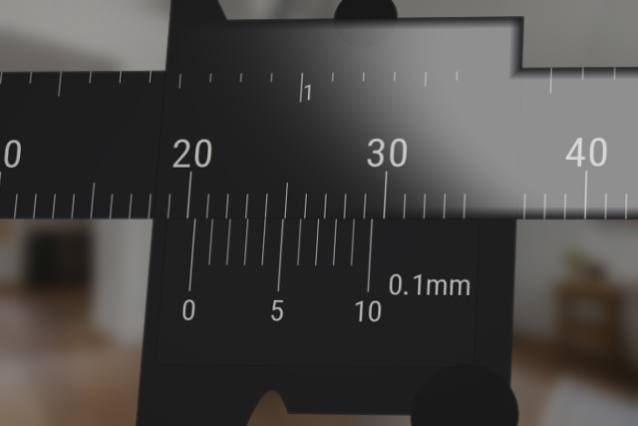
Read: 20.4,mm
